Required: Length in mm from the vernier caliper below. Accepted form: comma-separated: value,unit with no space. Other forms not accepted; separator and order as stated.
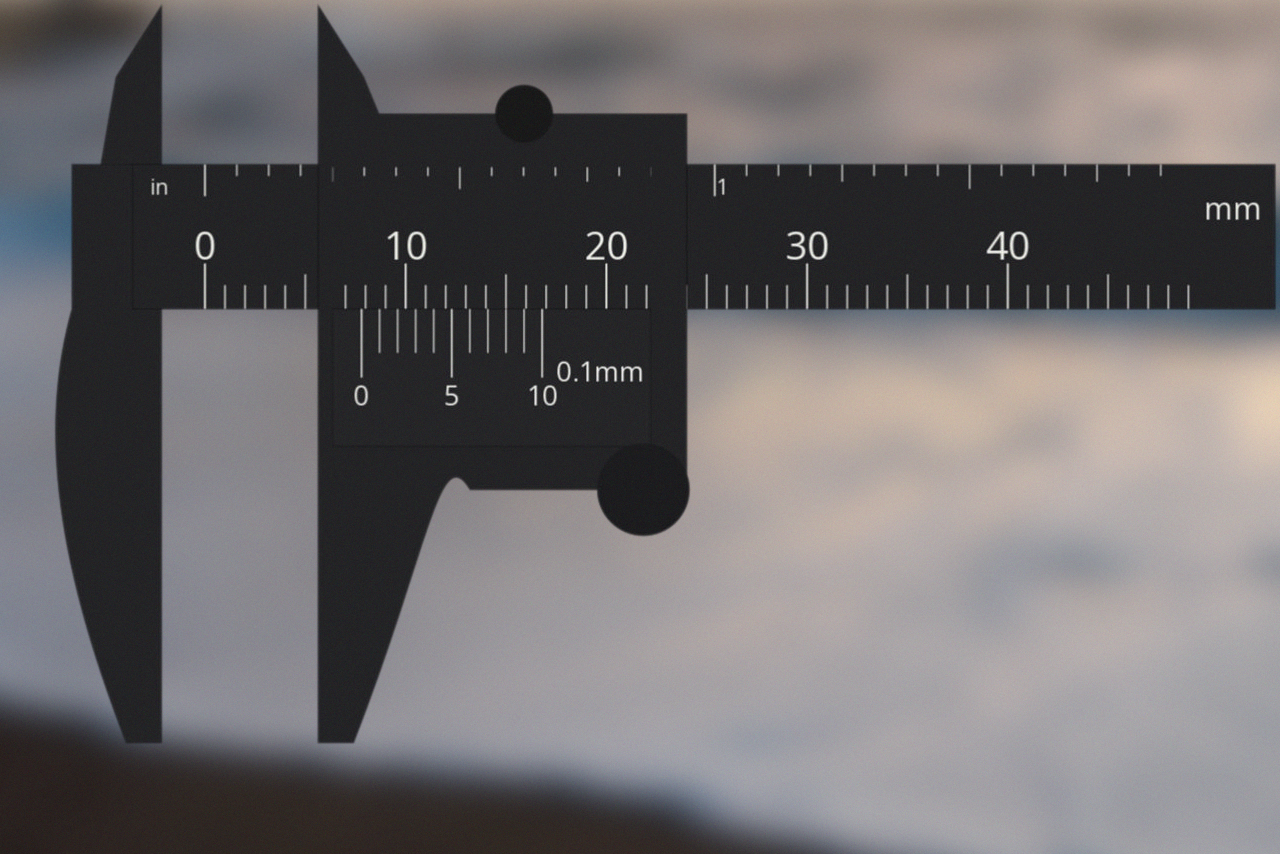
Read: 7.8,mm
